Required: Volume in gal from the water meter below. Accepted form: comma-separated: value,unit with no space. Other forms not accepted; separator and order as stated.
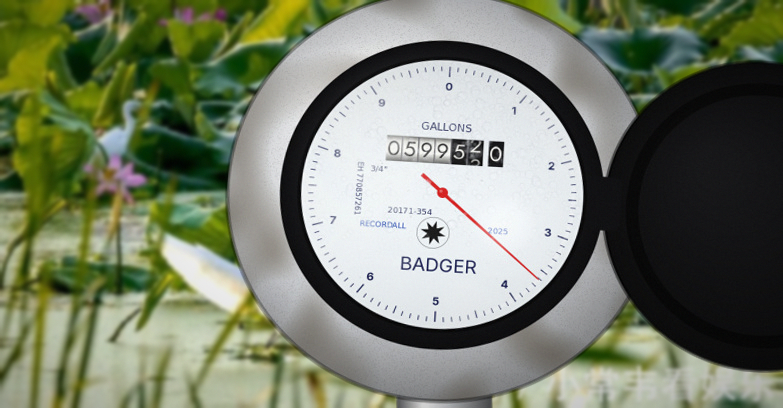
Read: 599523.6,gal
